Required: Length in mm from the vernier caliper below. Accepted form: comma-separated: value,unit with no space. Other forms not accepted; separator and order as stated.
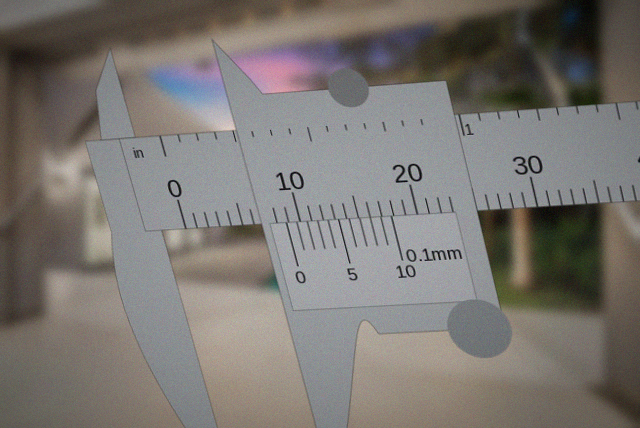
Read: 8.8,mm
